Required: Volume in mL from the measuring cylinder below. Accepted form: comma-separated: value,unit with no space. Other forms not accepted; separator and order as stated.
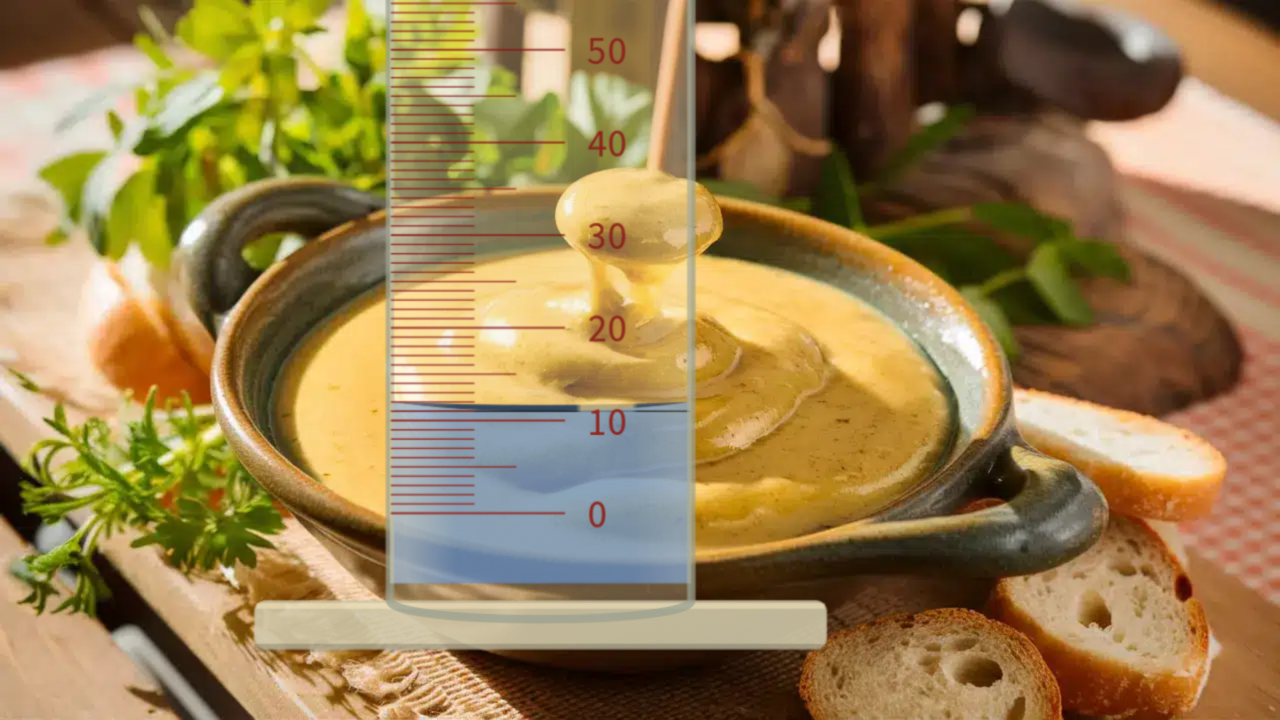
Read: 11,mL
